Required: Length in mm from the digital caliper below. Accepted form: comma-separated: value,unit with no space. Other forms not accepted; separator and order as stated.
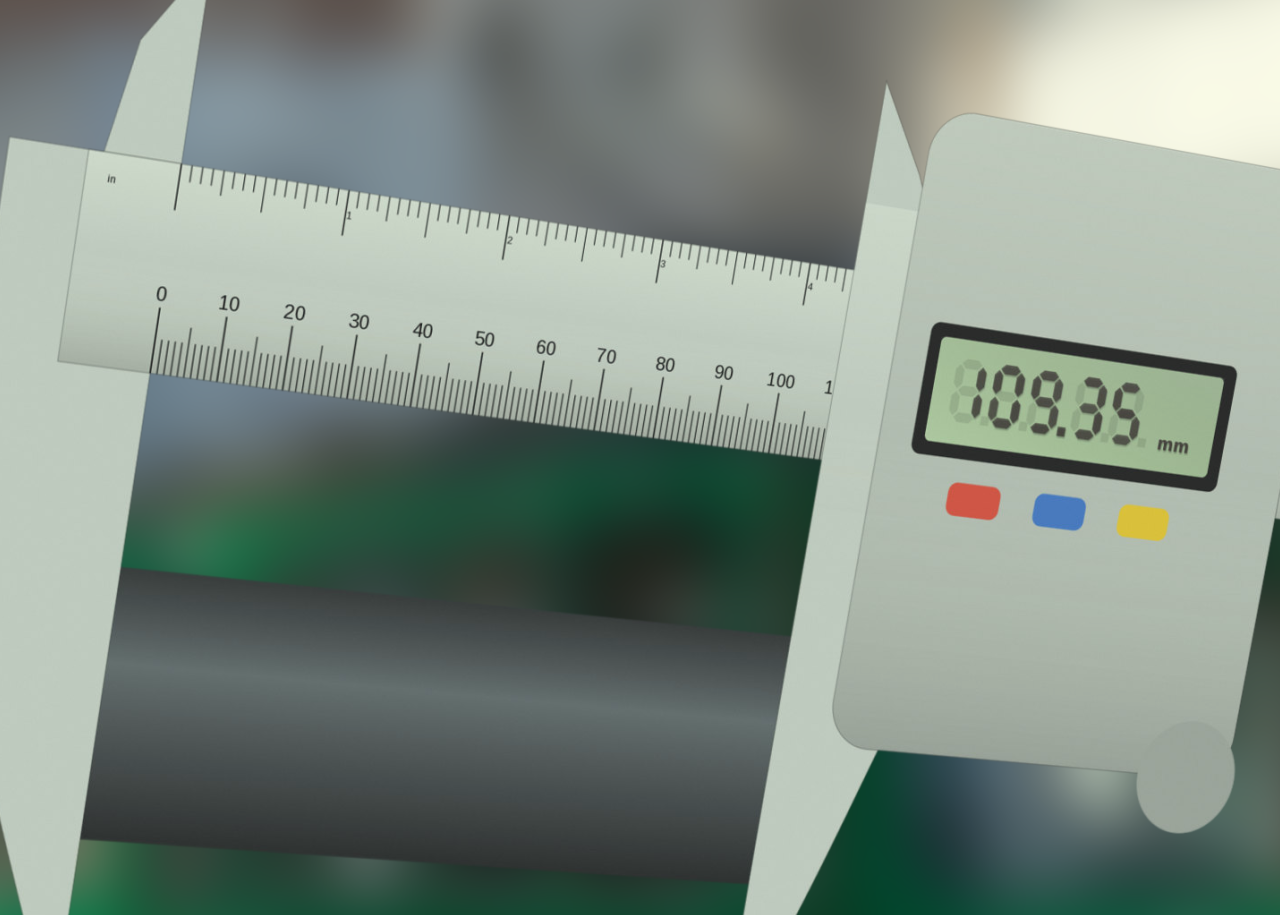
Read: 109.35,mm
